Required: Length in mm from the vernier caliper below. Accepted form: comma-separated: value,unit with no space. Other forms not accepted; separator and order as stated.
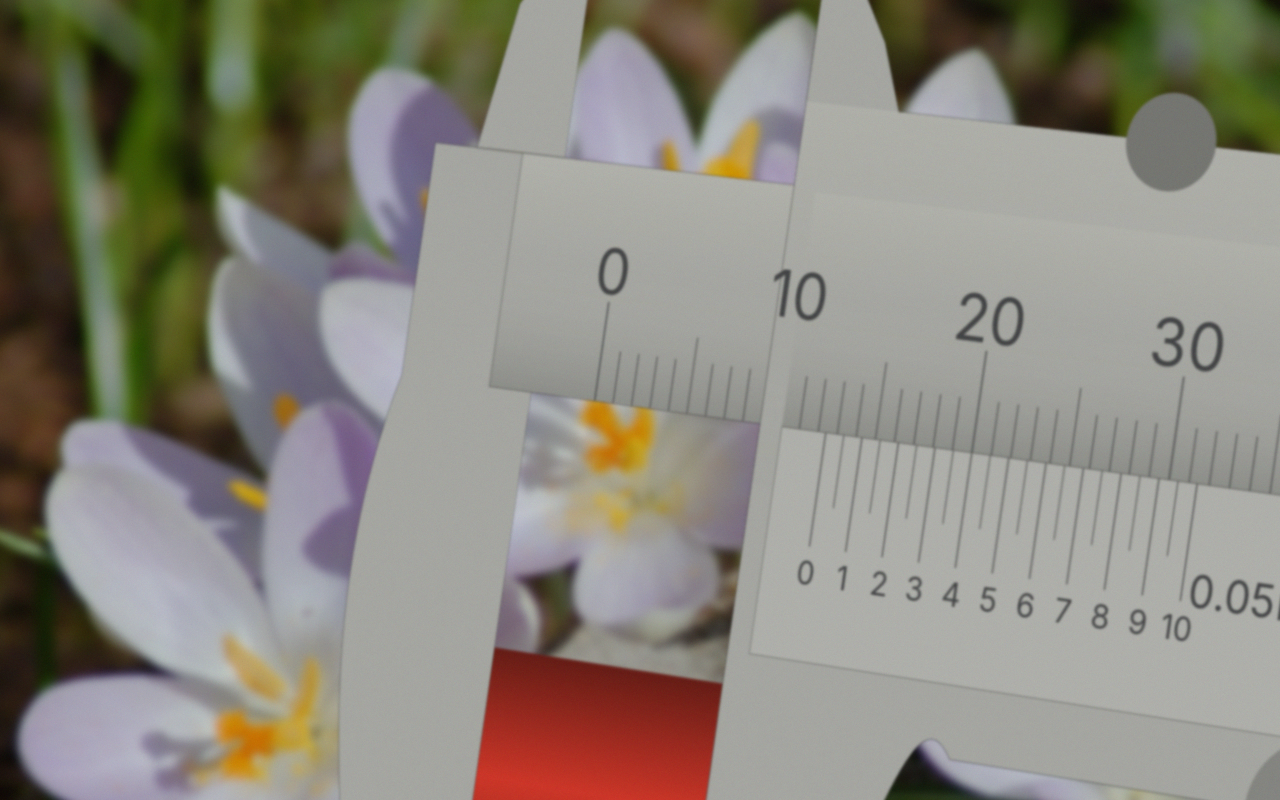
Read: 12.4,mm
